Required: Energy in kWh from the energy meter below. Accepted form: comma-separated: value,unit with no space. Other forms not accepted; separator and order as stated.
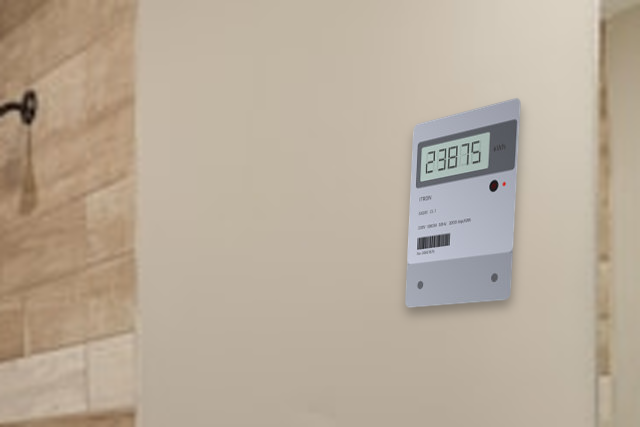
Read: 23875,kWh
